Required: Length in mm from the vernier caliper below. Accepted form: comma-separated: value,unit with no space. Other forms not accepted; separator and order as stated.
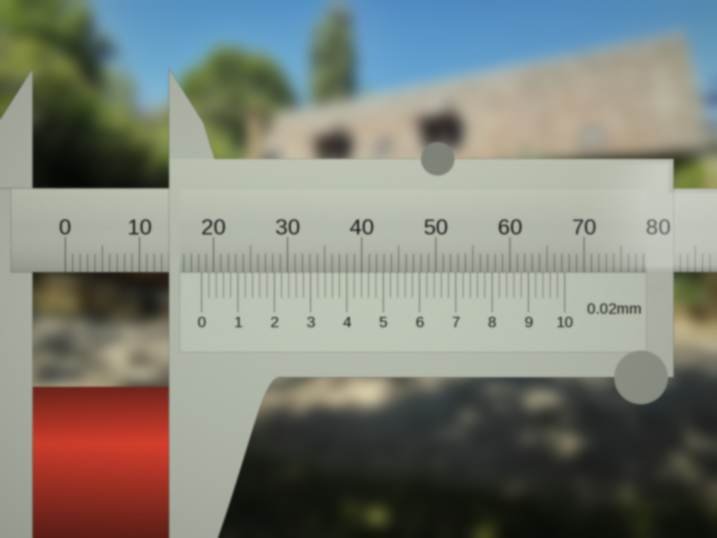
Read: 18.4,mm
